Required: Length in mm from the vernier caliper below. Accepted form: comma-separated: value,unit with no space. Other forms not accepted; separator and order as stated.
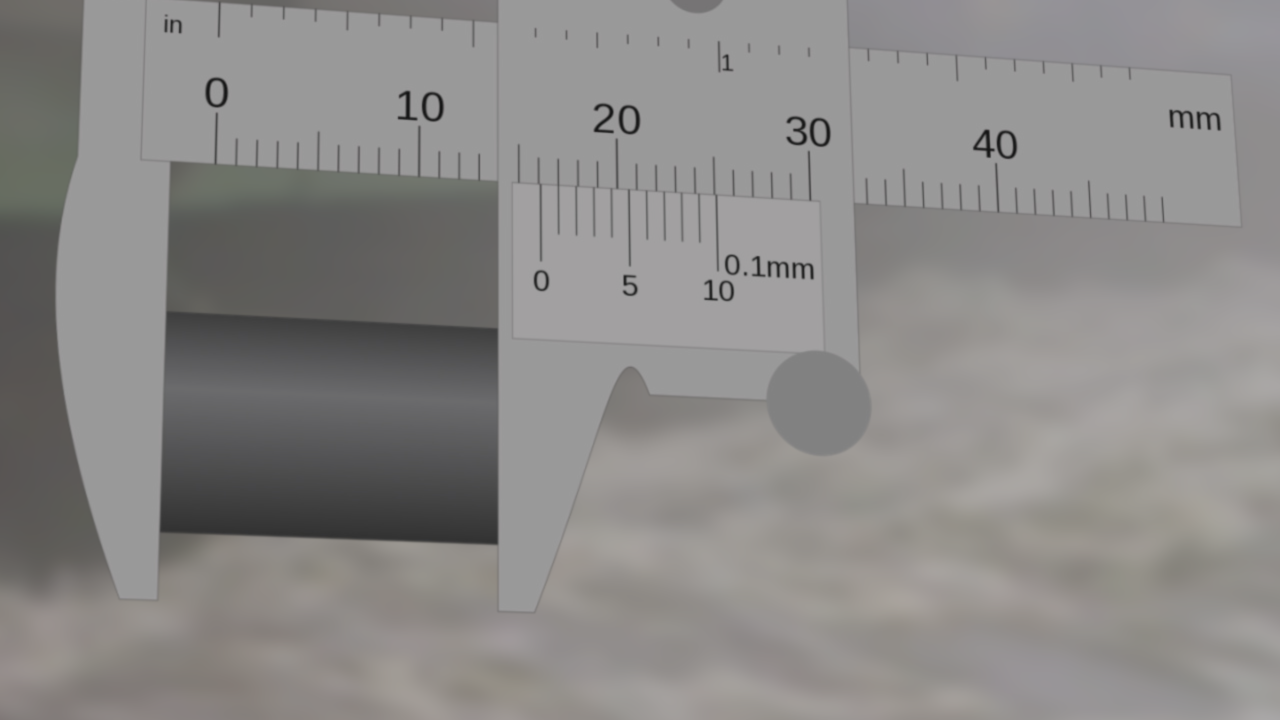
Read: 16.1,mm
